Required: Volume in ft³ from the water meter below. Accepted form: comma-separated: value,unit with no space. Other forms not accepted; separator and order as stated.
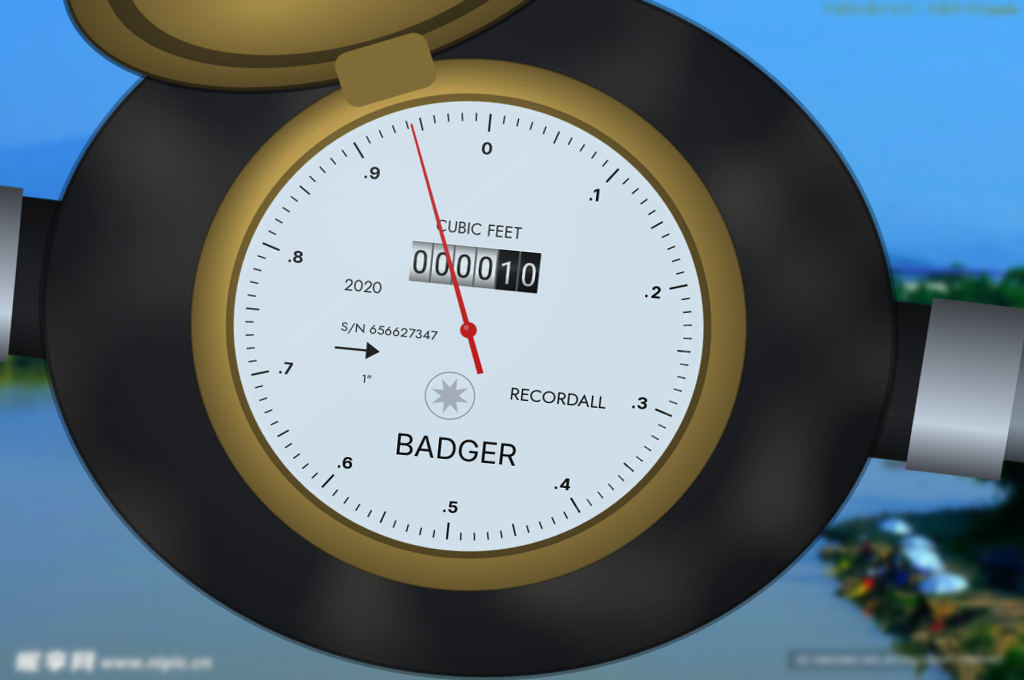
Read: 9.94,ft³
